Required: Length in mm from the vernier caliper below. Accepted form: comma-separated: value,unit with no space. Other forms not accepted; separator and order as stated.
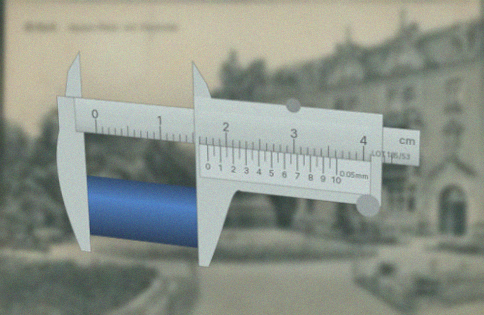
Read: 17.2,mm
